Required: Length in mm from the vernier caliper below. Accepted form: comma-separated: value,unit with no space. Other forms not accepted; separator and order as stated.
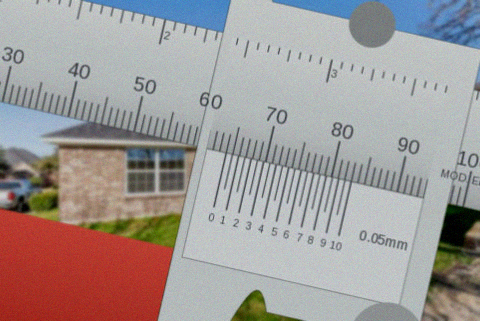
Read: 64.0,mm
